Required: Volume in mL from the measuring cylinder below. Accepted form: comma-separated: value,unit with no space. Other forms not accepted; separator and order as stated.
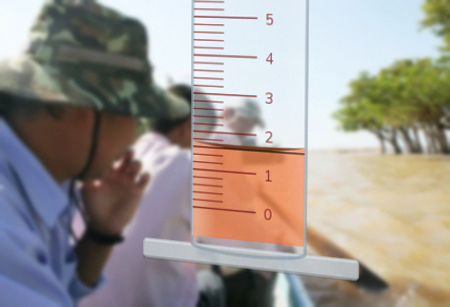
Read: 1.6,mL
